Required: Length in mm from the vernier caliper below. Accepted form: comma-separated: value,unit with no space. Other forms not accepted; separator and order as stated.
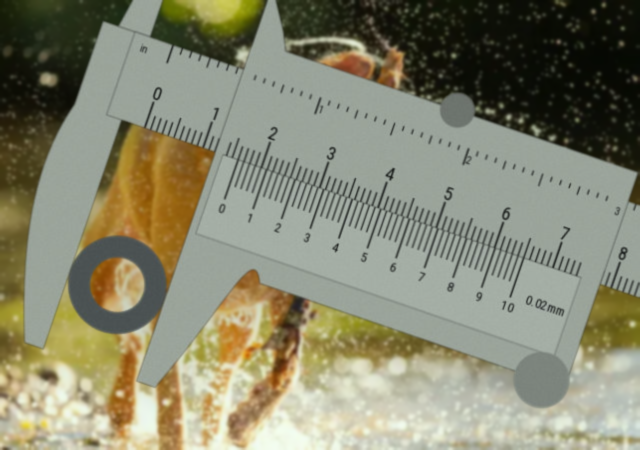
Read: 16.0,mm
